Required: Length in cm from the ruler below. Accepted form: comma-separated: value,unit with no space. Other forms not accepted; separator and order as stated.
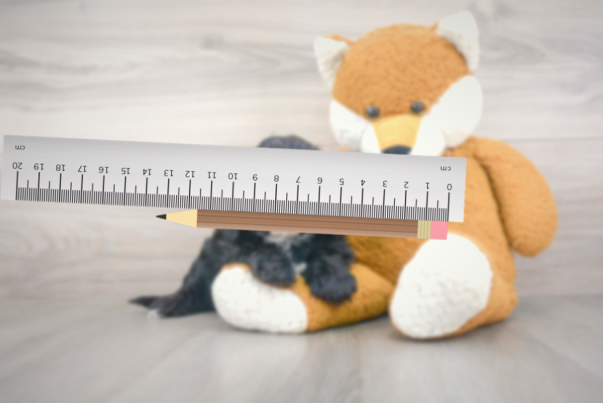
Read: 13.5,cm
